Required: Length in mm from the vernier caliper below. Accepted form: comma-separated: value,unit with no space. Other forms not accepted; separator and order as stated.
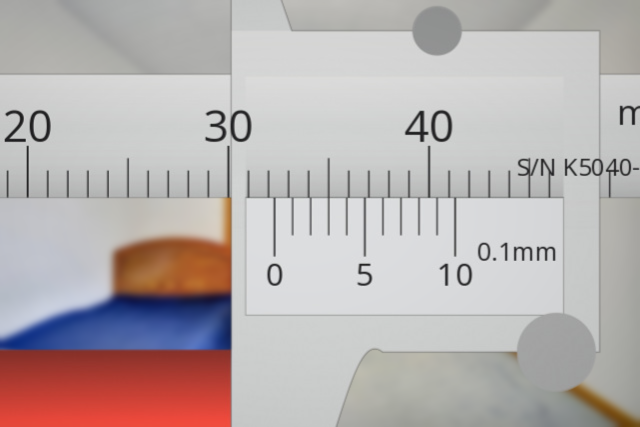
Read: 32.3,mm
